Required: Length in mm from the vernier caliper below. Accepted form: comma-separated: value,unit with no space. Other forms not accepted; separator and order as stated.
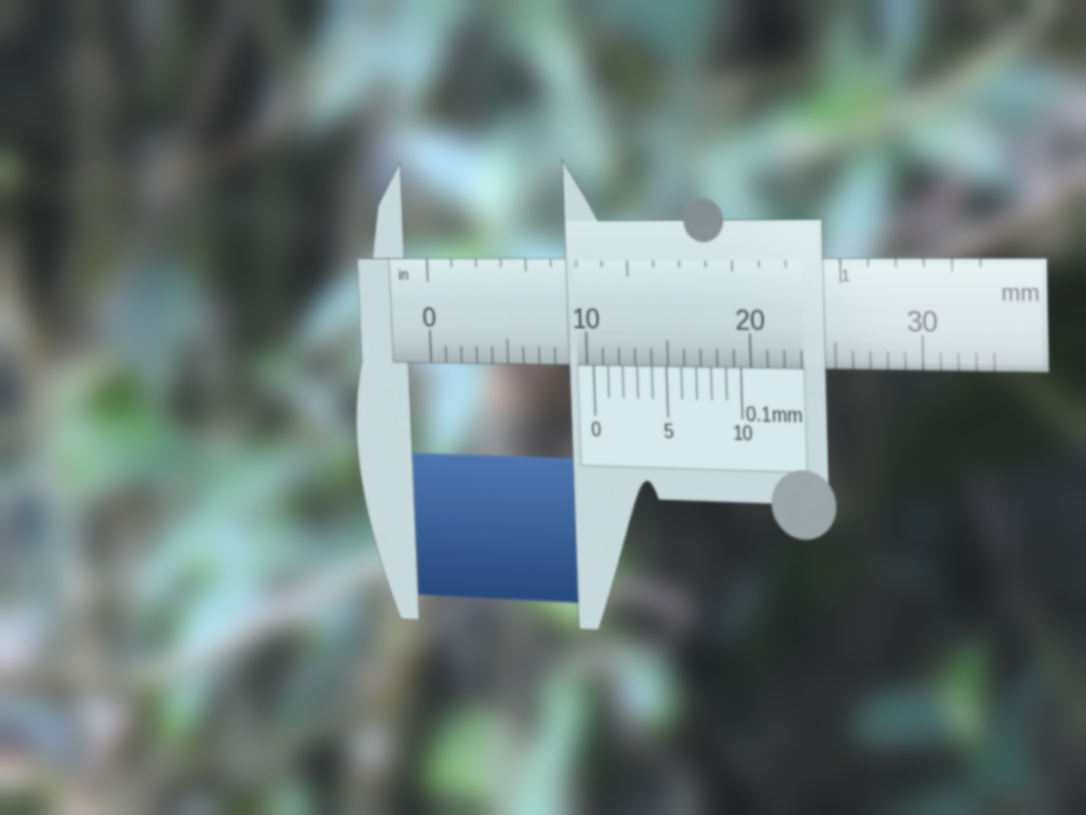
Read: 10.4,mm
